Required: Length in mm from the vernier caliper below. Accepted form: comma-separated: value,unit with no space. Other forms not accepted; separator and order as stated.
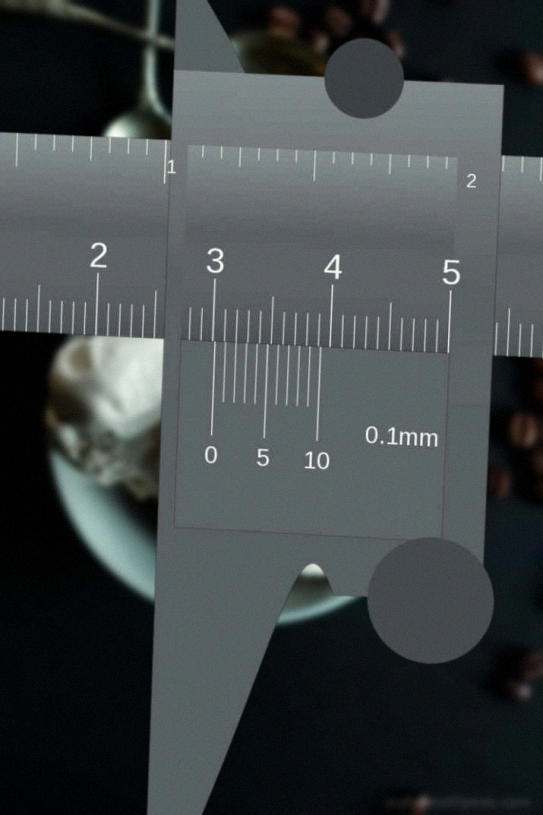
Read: 30.2,mm
